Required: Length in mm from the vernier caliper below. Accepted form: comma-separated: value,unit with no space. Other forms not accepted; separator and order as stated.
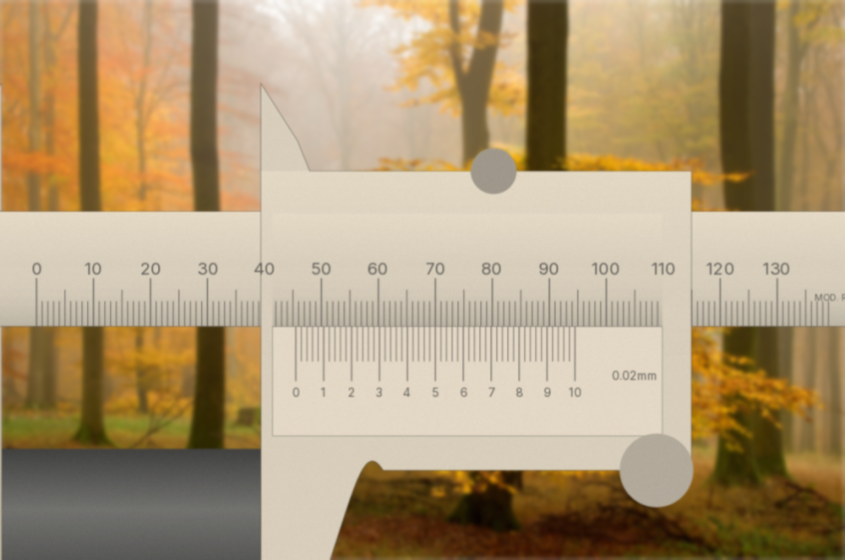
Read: 45.5,mm
